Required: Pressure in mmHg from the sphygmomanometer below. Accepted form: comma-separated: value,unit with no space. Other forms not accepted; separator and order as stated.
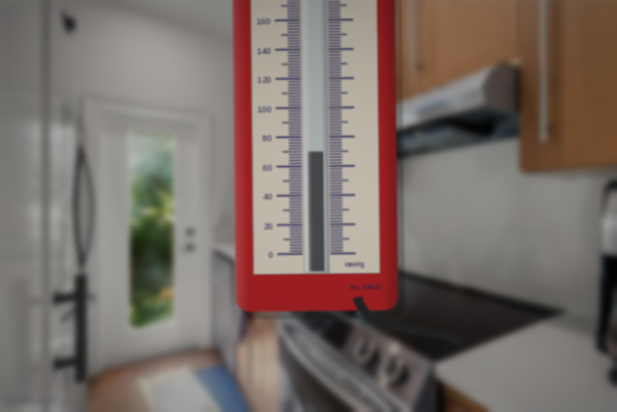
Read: 70,mmHg
